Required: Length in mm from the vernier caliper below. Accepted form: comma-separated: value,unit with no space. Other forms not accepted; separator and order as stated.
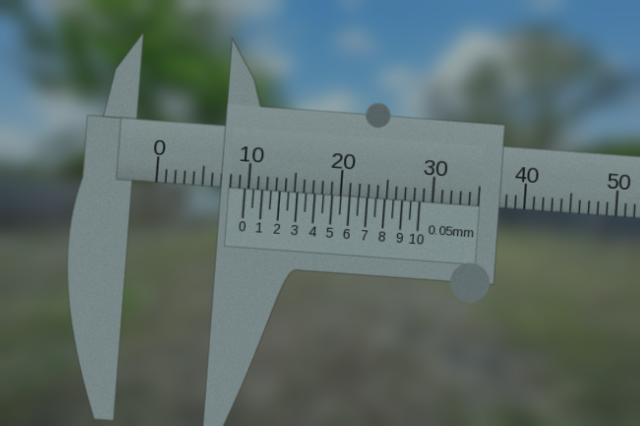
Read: 9.6,mm
